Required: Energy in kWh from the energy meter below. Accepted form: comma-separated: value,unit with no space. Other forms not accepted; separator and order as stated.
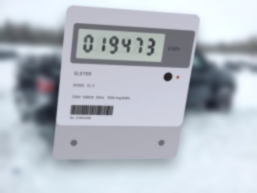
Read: 19473,kWh
